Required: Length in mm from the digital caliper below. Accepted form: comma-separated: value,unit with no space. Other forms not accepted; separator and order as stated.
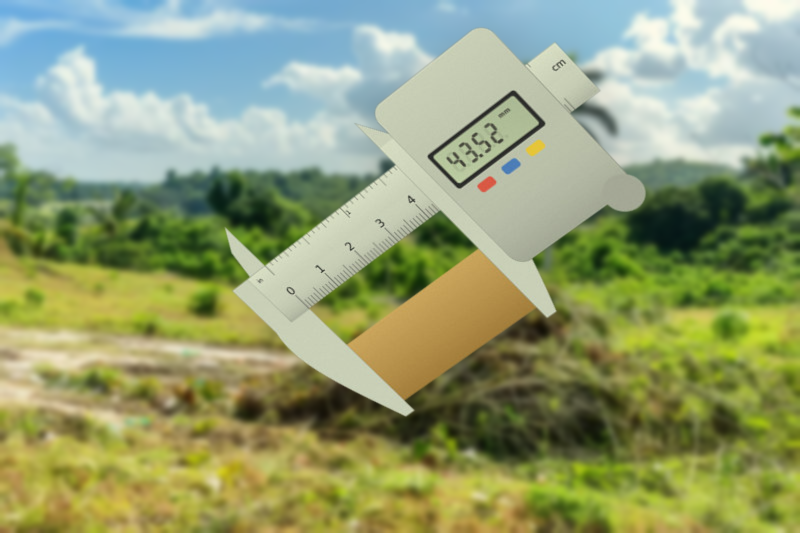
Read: 43.52,mm
